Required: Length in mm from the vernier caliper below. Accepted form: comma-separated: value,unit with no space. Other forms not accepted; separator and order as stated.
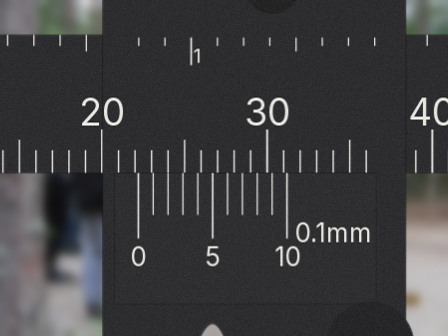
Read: 22.2,mm
